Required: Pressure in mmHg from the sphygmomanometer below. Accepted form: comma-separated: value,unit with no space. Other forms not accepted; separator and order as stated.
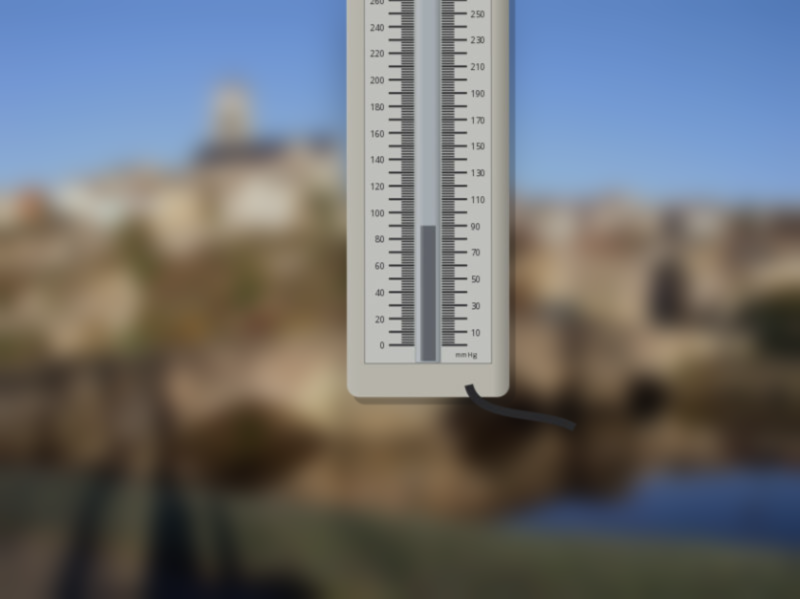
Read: 90,mmHg
